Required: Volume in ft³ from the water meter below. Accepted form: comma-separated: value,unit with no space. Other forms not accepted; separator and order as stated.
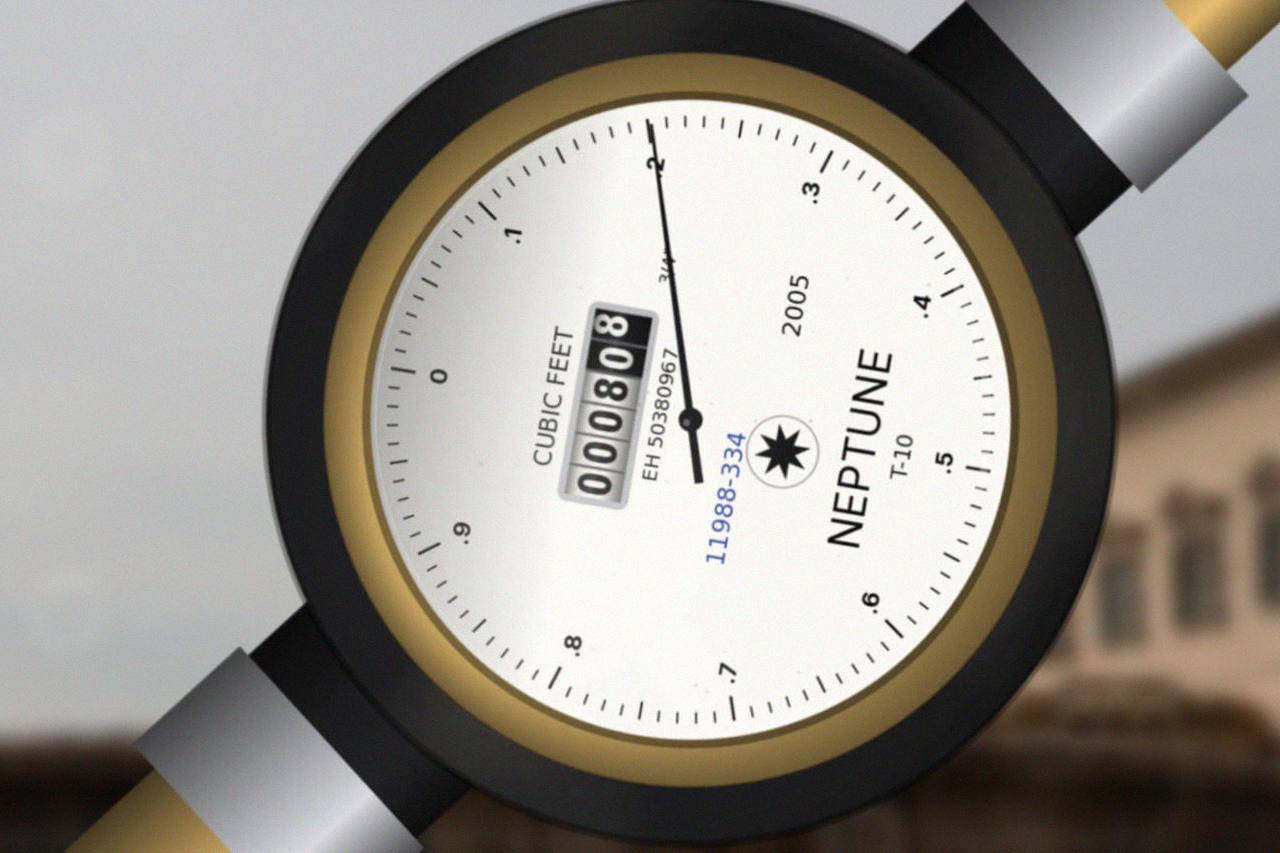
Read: 808.20,ft³
